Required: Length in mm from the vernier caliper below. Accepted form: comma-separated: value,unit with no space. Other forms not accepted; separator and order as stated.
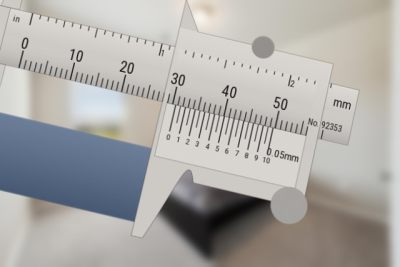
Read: 30.6,mm
